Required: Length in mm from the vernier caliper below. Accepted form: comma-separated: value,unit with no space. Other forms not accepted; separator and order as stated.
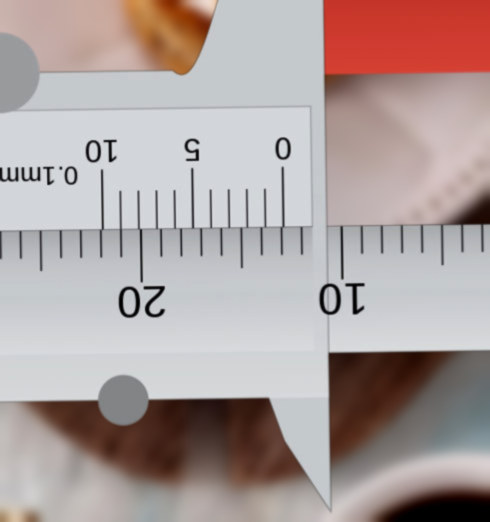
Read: 12.9,mm
